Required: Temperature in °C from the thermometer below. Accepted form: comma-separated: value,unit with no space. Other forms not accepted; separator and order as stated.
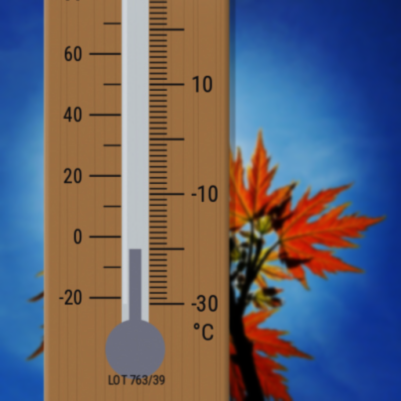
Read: -20,°C
